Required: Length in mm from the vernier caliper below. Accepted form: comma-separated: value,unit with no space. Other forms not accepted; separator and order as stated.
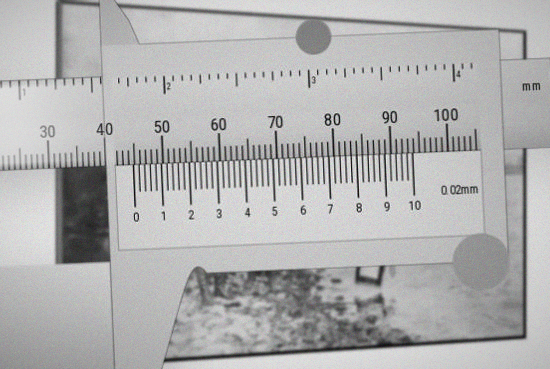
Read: 44.8,mm
